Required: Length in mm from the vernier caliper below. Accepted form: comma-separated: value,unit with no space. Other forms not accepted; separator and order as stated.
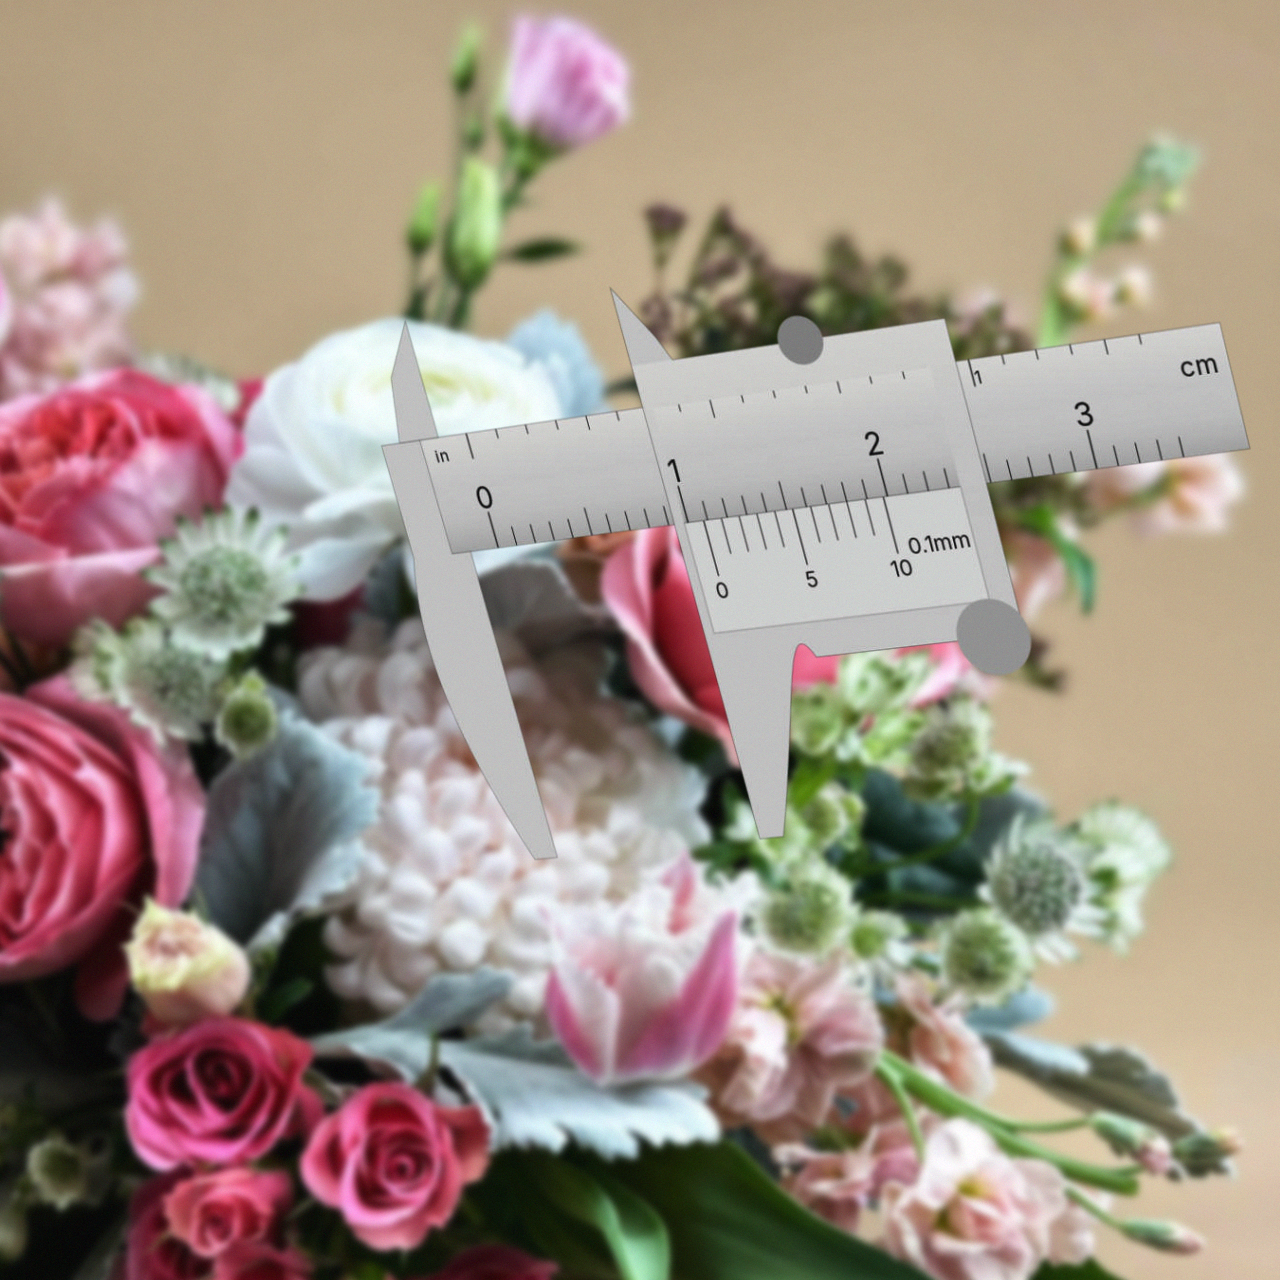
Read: 10.8,mm
